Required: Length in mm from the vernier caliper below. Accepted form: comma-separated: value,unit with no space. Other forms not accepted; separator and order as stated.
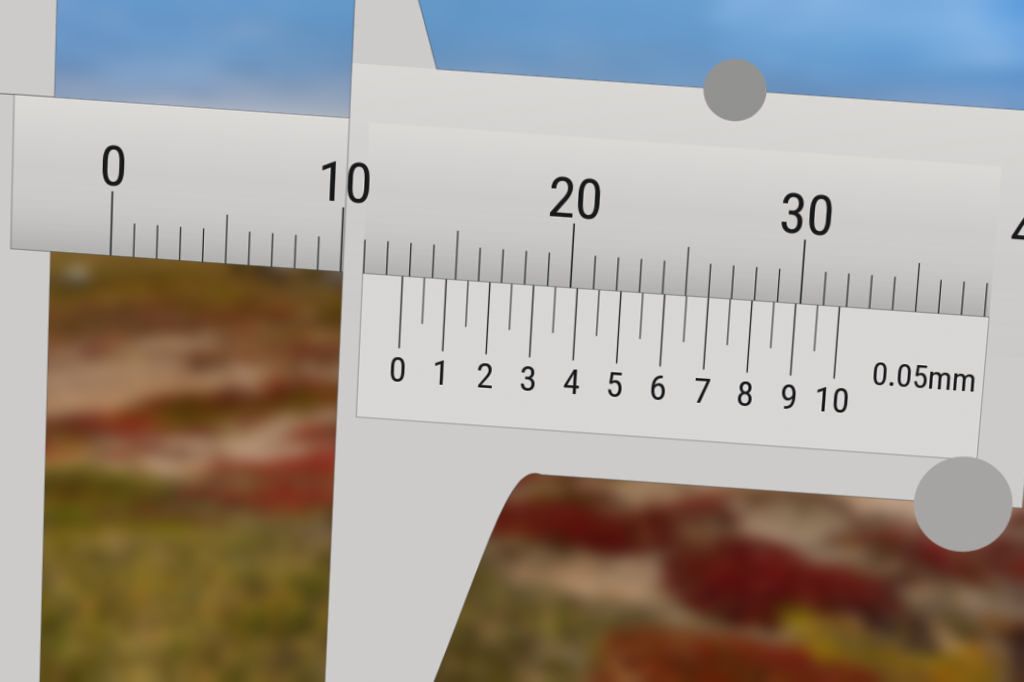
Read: 12.7,mm
